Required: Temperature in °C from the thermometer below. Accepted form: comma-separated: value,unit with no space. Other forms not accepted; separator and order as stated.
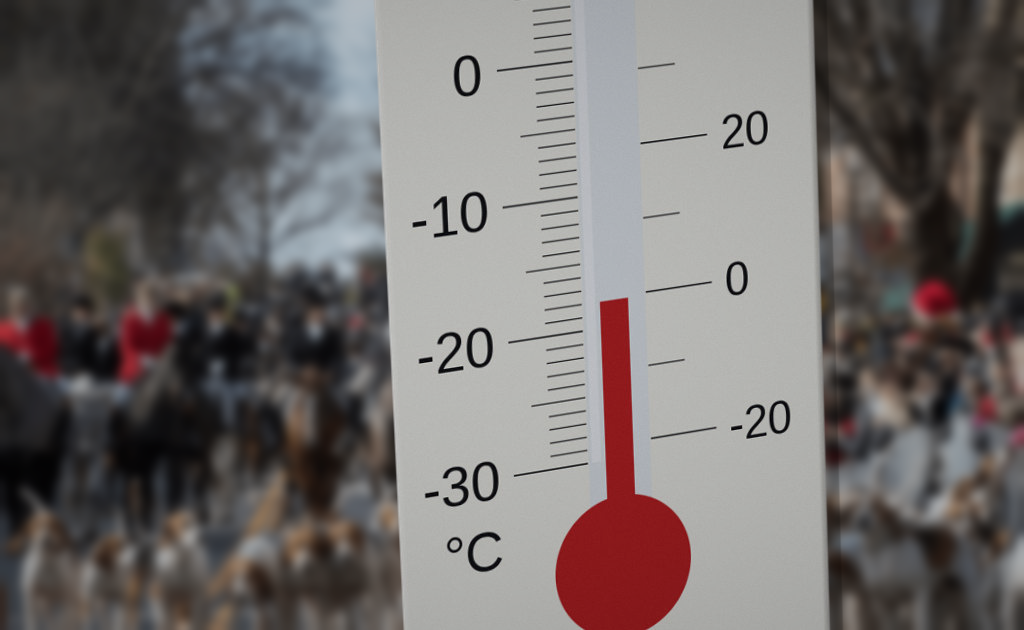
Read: -18,°C
